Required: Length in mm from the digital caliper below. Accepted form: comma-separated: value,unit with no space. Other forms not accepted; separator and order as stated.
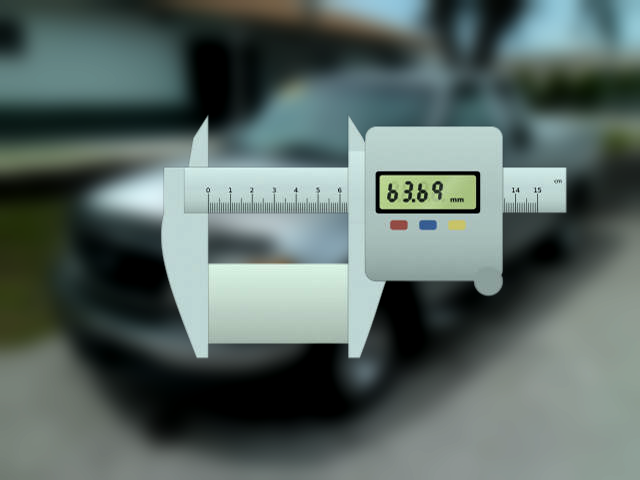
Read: 63.69,mm
